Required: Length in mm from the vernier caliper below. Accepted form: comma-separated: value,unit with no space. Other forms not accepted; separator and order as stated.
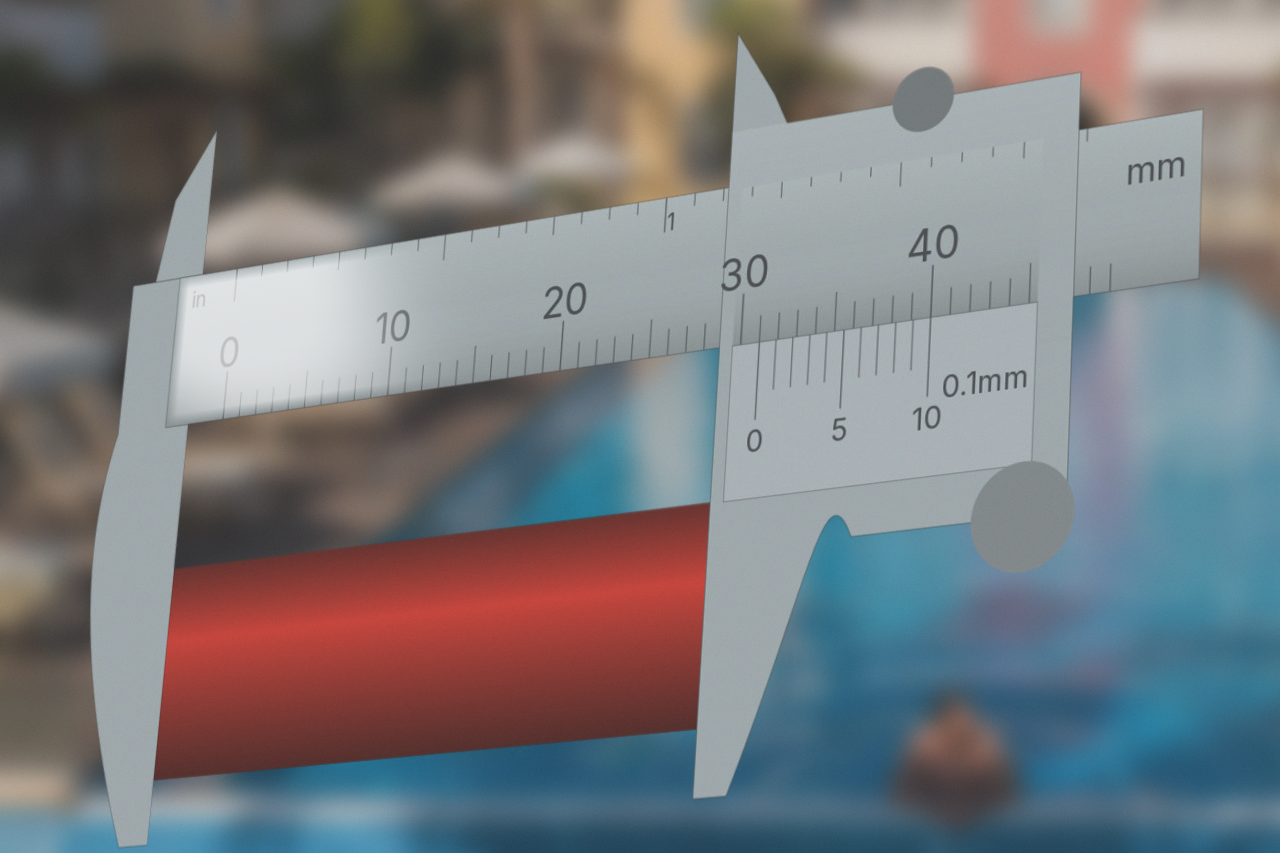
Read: 31.0,mm
